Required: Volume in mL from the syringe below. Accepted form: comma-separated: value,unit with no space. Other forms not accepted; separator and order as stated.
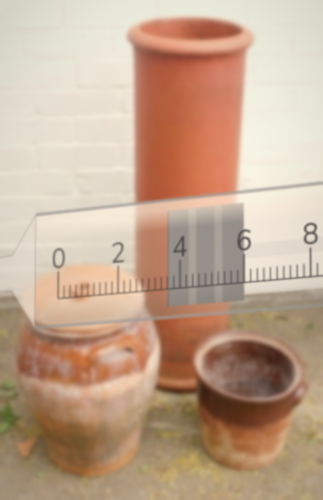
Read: 3.6,mL
